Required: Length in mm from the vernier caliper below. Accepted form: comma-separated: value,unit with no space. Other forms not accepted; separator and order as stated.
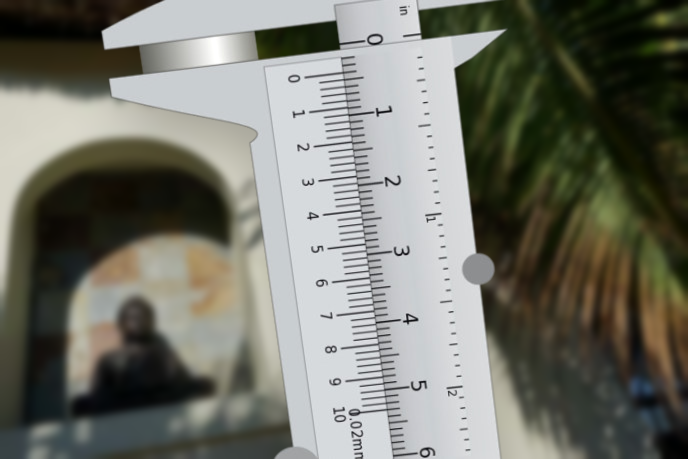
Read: 4.0,mm
